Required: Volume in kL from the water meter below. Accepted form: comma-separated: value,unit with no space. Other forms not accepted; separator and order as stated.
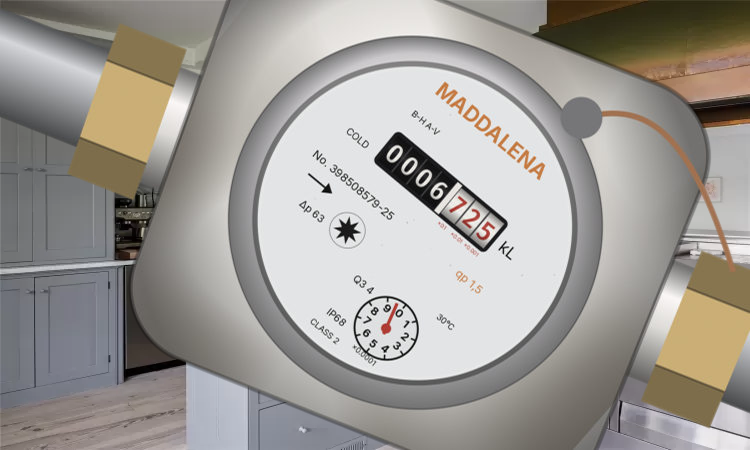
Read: 6.7249,kL
